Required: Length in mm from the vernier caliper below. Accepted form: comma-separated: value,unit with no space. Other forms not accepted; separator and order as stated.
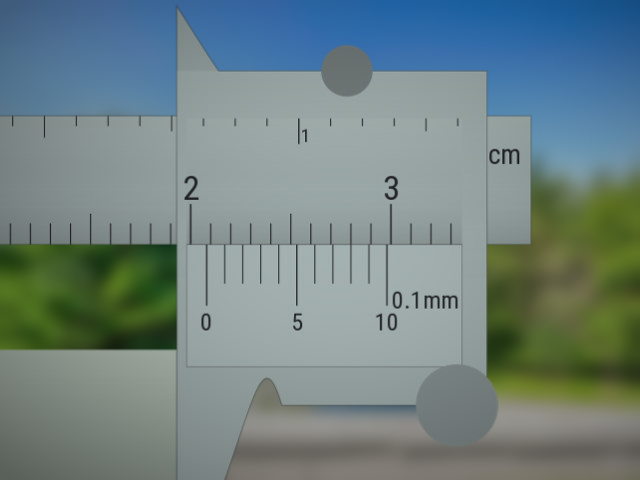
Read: 20.8,mm
